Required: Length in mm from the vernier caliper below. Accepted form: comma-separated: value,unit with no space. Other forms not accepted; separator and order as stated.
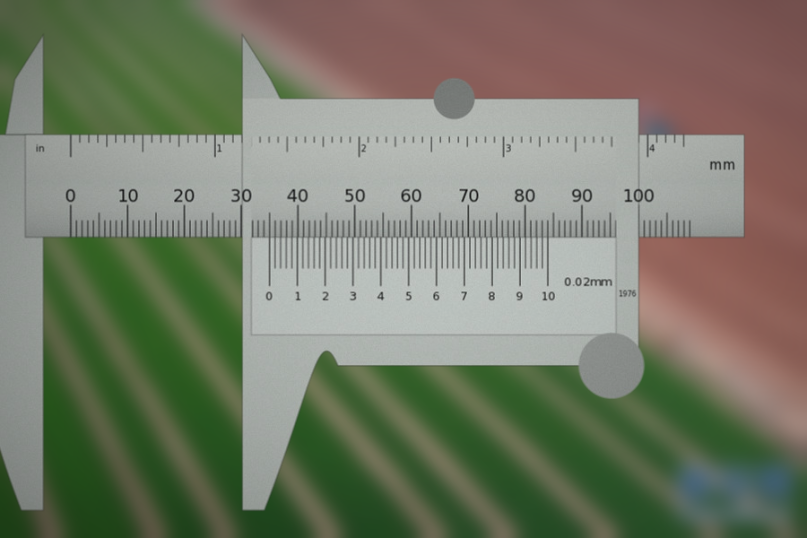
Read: 35.0,mm
